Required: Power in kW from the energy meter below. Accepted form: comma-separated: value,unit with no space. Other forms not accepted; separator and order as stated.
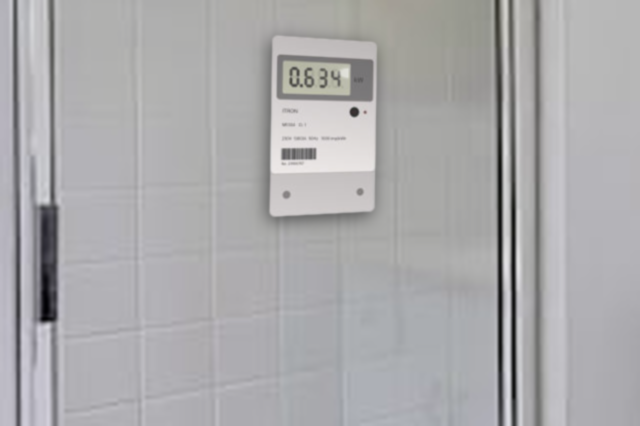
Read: 0.634,kW
